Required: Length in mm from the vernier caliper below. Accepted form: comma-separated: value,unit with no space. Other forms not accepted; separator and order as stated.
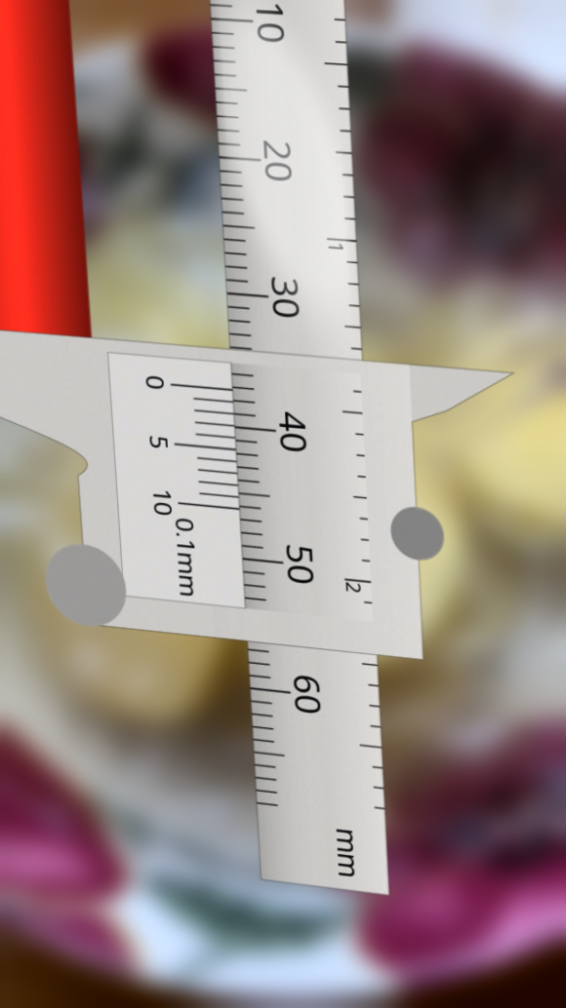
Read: 37.2,mm
